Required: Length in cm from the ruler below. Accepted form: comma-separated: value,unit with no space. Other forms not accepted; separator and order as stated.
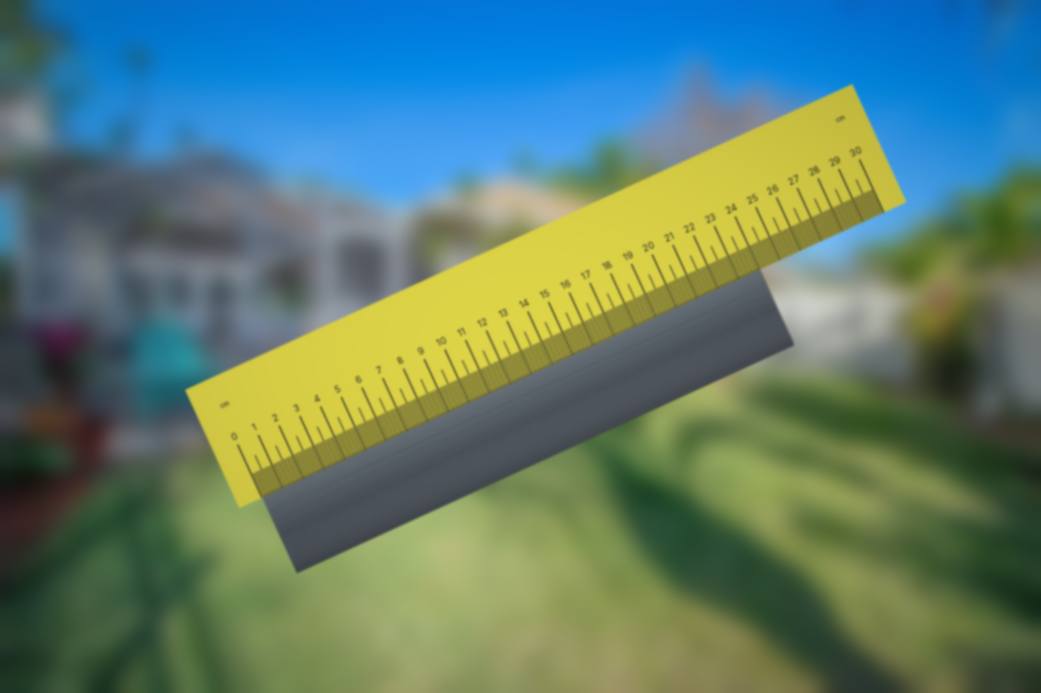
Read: 24,cm
